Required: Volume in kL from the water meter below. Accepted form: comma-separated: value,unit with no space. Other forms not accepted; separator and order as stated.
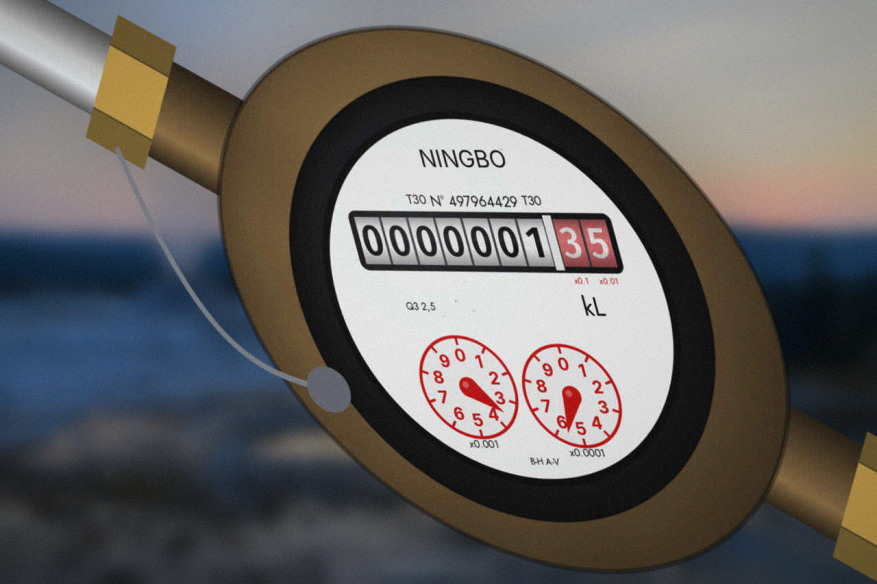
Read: 1.3535,kL
